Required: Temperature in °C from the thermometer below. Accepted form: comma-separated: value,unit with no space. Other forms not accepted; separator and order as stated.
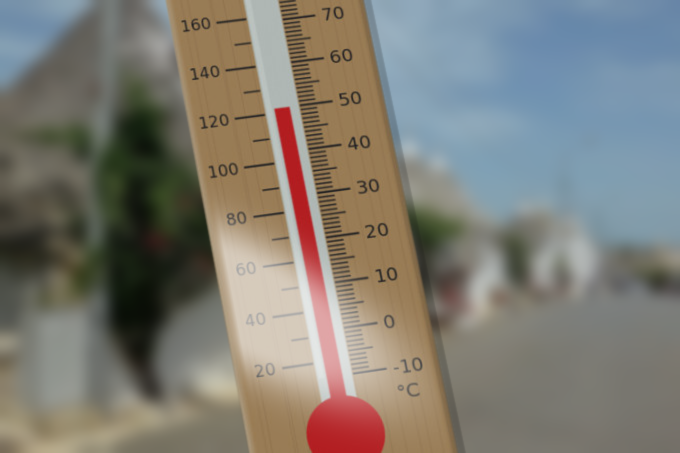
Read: 50,°C
